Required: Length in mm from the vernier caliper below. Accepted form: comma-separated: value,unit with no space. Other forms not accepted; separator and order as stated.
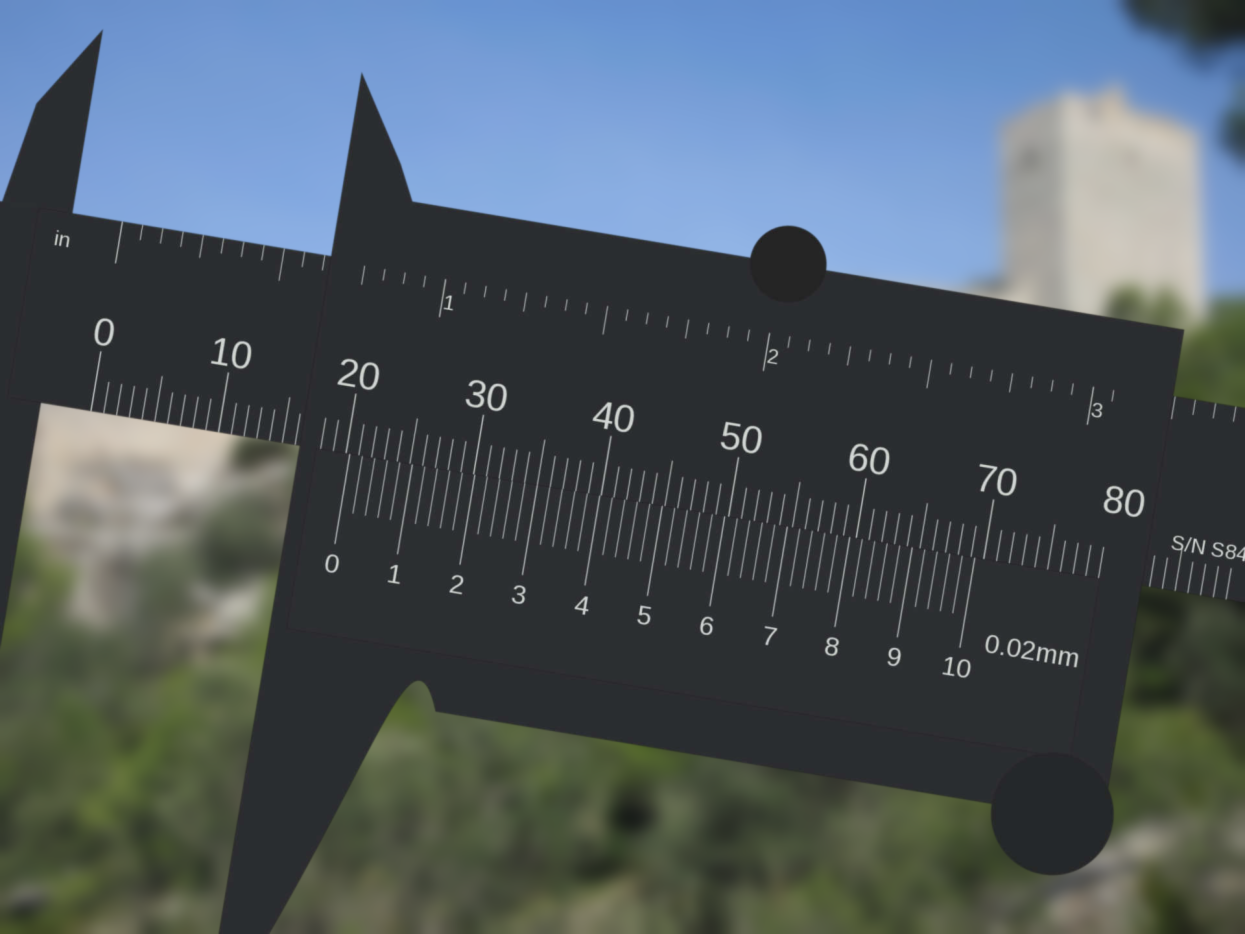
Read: 20.3,mm
